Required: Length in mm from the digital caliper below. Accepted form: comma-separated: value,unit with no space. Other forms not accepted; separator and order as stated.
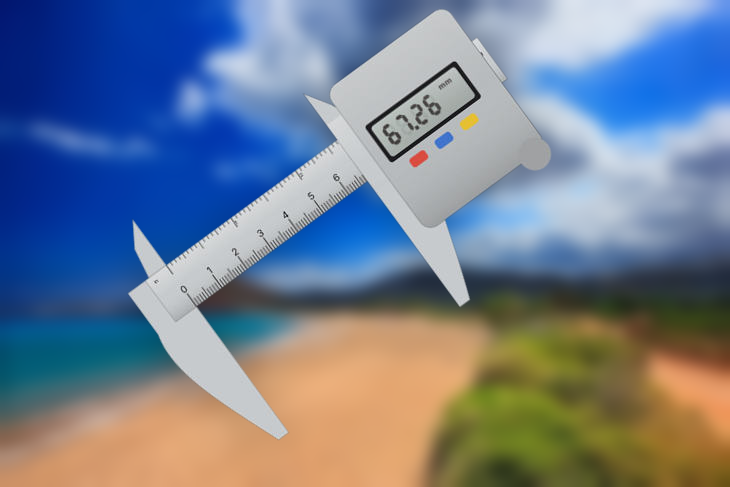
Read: 67.26,mm
